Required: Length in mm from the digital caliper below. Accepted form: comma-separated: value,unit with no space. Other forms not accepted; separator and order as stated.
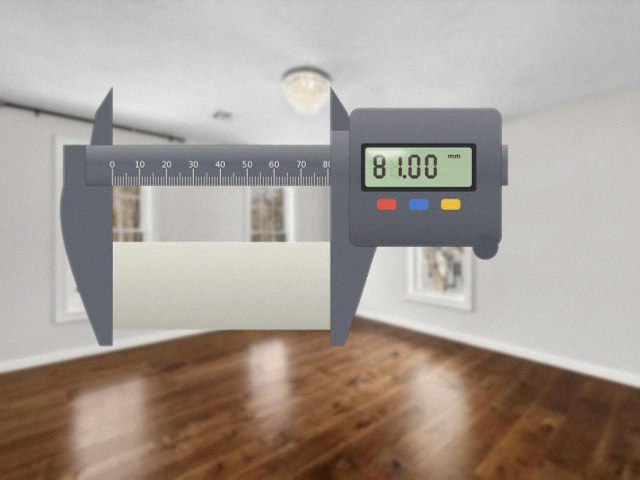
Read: 81.00,mm
